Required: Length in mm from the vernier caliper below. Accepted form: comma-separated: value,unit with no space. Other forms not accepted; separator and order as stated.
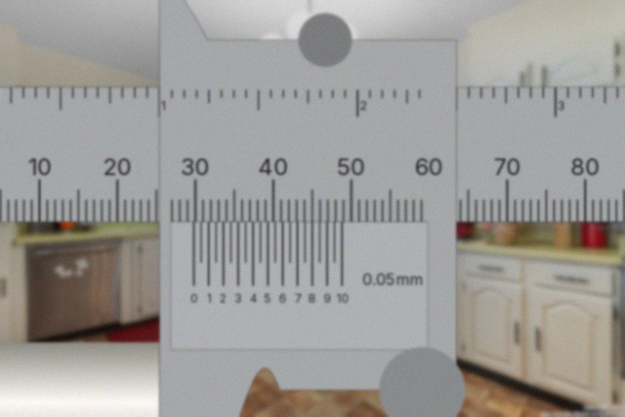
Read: 29.8,mm
